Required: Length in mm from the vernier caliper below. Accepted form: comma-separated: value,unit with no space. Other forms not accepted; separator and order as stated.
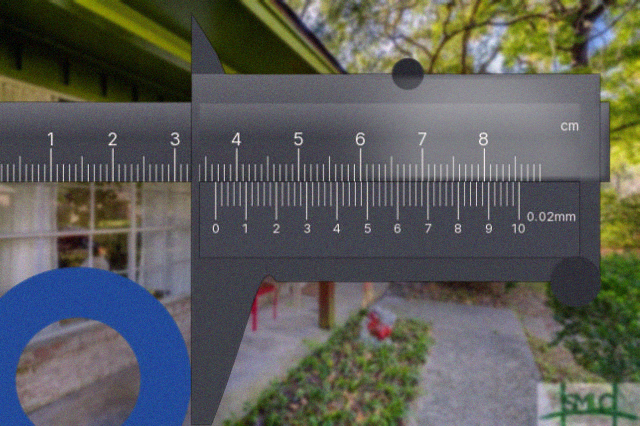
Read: 36.6,mm
